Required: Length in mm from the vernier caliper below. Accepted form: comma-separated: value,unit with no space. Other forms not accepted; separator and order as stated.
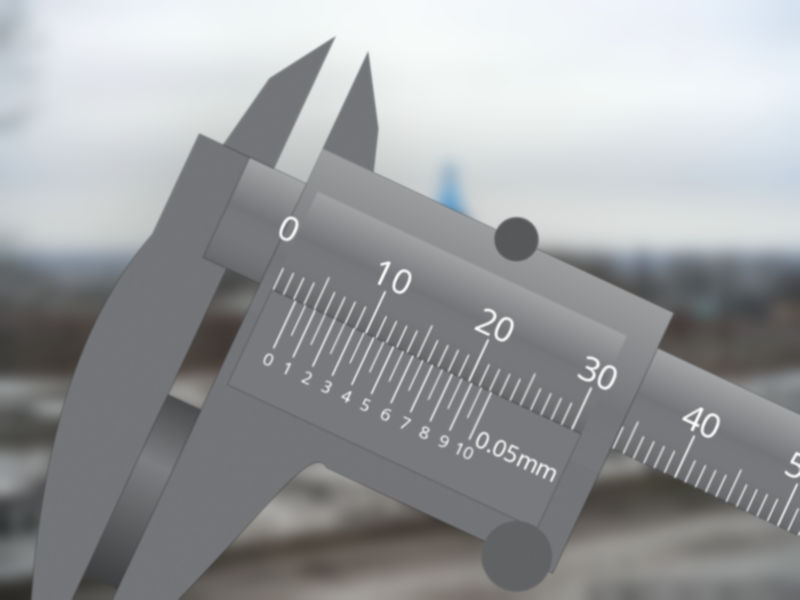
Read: 3.2,mm
